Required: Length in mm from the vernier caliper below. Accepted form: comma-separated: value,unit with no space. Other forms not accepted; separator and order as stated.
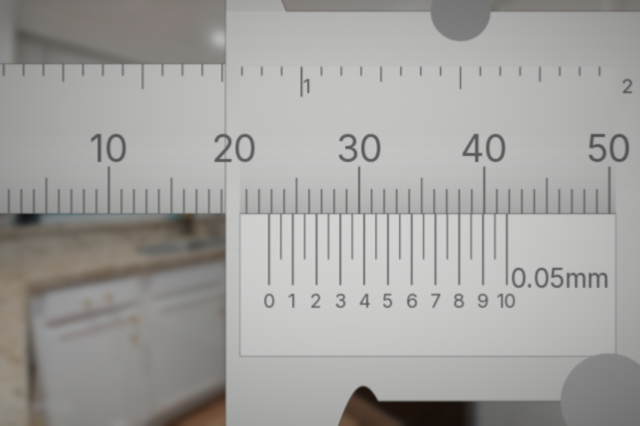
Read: 22.8,mm
